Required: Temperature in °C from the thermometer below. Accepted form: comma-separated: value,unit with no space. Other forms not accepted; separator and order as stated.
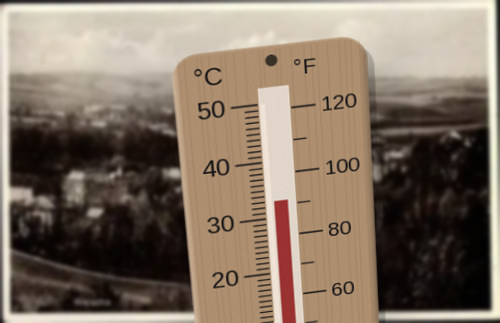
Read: 33,°C
